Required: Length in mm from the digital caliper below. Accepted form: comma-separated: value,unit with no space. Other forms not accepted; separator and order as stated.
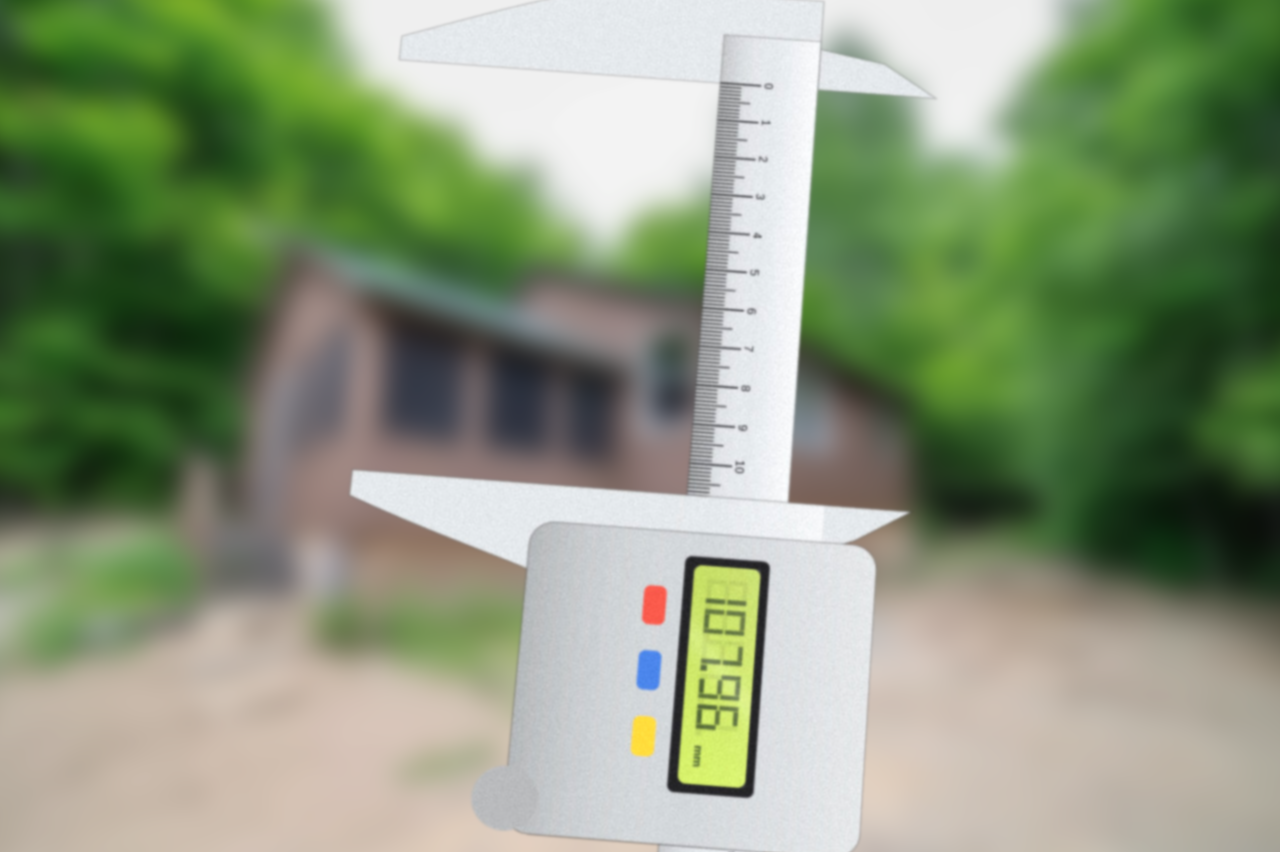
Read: 107.96,mm
